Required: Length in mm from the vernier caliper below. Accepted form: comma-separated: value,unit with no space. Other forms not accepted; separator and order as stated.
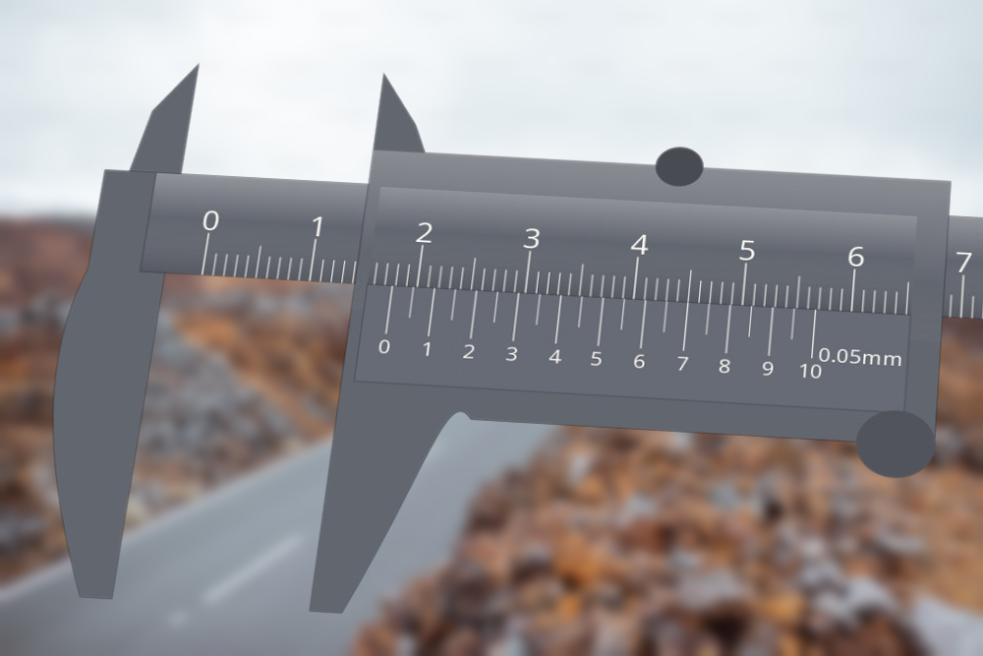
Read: 17.7,mm
